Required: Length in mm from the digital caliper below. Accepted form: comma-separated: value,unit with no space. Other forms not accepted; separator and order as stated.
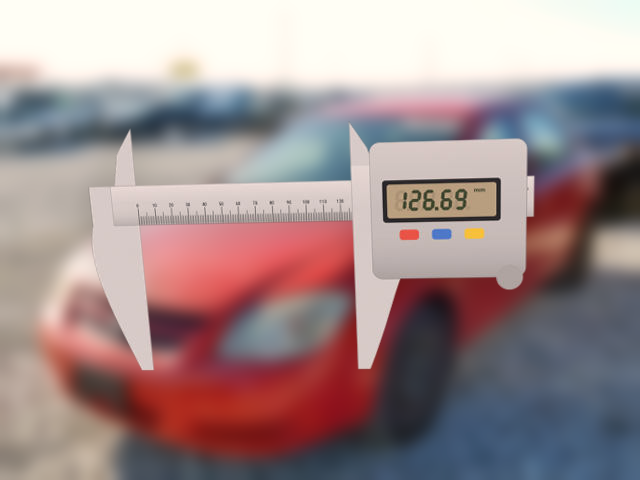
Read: 126.69,mm
